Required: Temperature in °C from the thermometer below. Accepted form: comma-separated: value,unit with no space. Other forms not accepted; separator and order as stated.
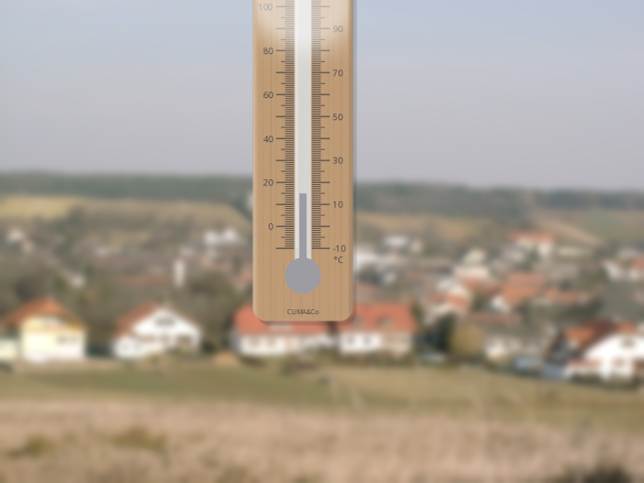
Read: 15,°C
